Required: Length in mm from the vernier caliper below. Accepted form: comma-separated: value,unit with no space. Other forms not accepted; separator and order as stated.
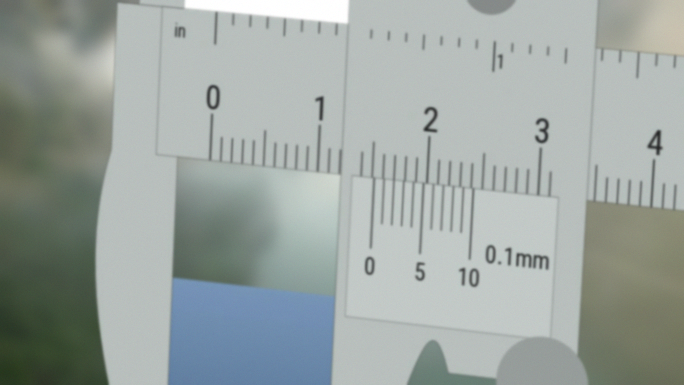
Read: 15.2,mm
